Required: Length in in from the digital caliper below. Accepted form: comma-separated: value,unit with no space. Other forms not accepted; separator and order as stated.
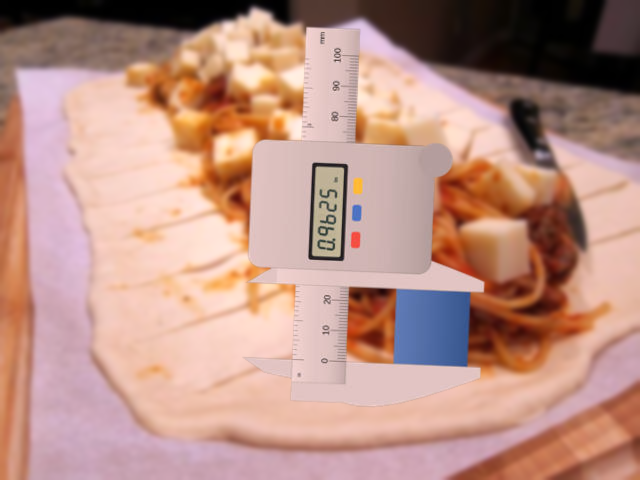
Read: 0.9625,in
